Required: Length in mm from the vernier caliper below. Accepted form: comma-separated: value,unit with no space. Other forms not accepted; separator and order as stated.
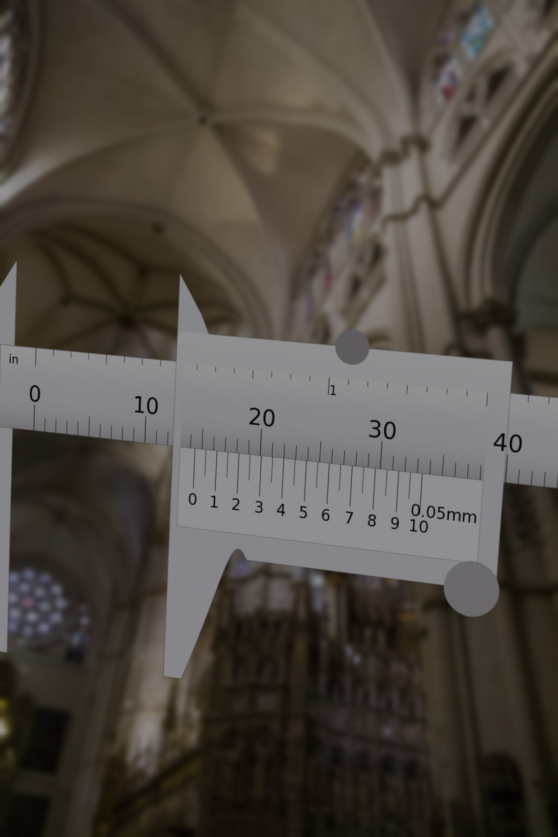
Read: 14.4,mm
